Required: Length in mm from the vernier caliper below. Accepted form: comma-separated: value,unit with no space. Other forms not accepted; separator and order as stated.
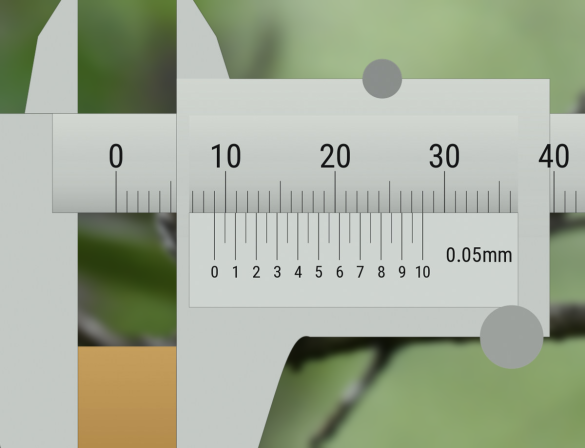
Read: 9.0,mm
